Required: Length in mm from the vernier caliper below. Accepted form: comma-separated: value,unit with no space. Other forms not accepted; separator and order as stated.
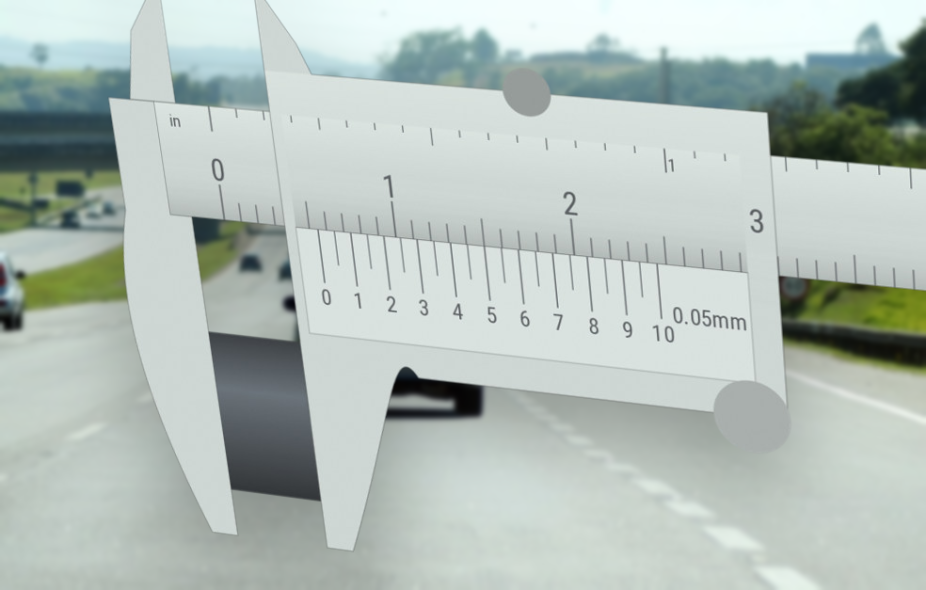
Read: 5.5,mm
